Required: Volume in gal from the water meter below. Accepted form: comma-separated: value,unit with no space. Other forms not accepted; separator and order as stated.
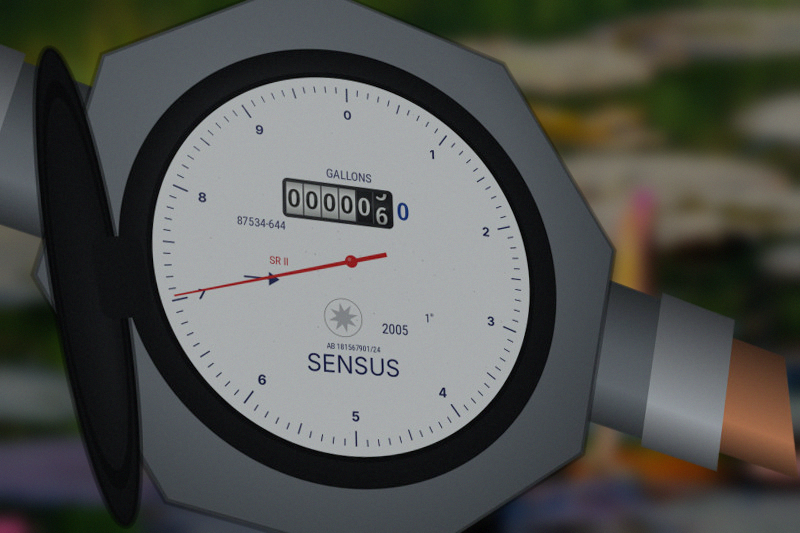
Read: 57.0,gal
